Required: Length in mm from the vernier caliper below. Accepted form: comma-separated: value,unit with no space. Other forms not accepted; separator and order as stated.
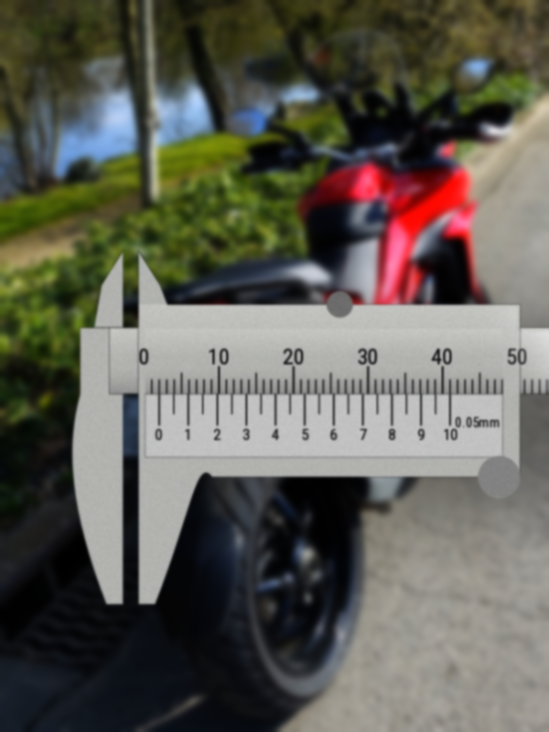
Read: 2.0,mm
